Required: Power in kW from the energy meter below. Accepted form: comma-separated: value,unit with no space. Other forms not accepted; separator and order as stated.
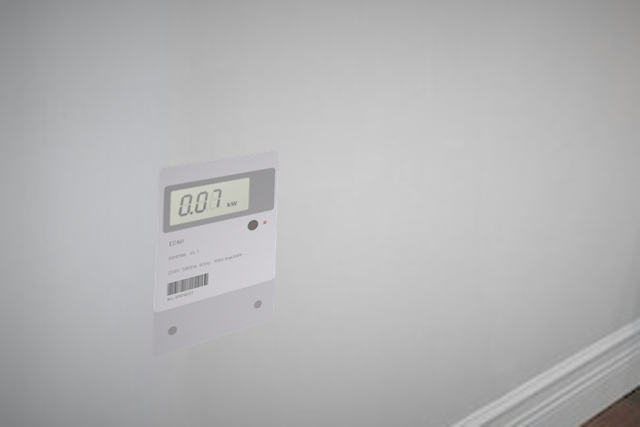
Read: 0.07,kW
